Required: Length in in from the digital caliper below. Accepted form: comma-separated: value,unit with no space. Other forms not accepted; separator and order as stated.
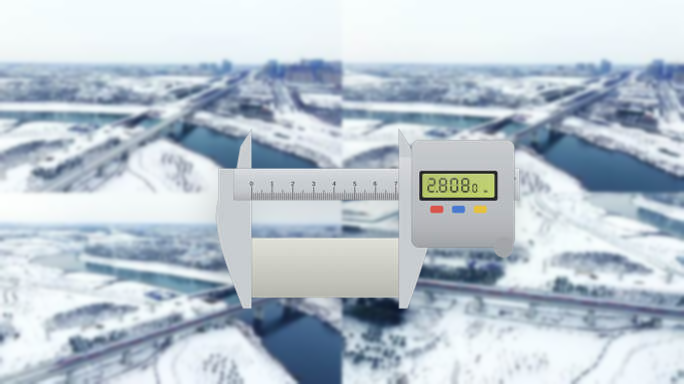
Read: 2.8080,in
